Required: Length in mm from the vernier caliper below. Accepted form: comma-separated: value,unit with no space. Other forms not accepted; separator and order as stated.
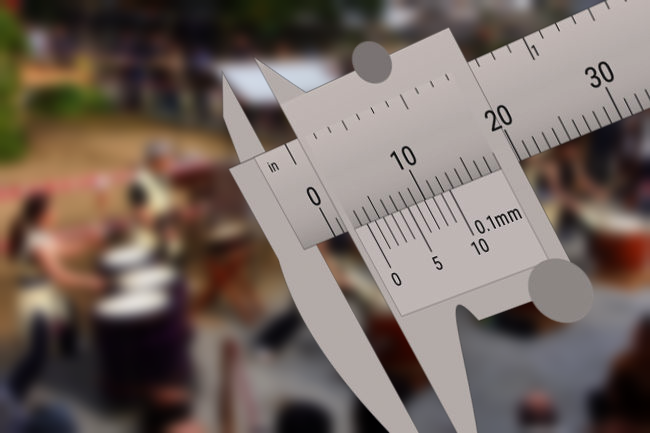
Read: 3.6,mm
